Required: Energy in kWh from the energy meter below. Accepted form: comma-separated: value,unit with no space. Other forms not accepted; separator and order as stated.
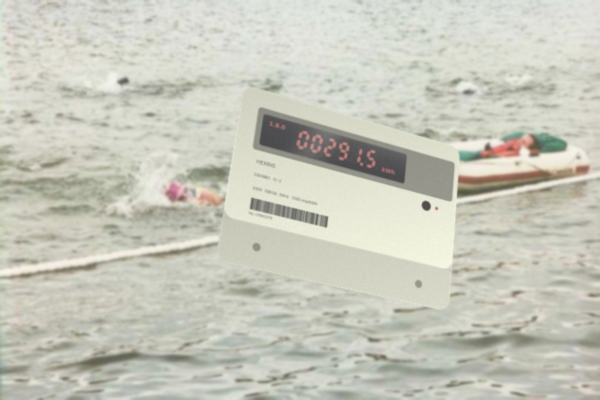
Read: 291.5,kWh
